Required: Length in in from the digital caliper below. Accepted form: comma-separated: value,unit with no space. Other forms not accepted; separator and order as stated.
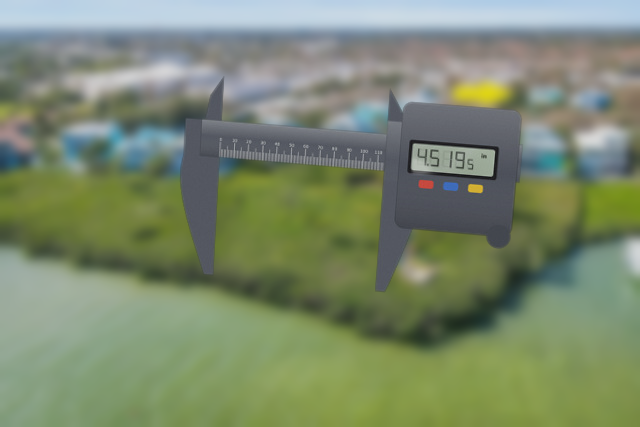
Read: 4.5195,in
